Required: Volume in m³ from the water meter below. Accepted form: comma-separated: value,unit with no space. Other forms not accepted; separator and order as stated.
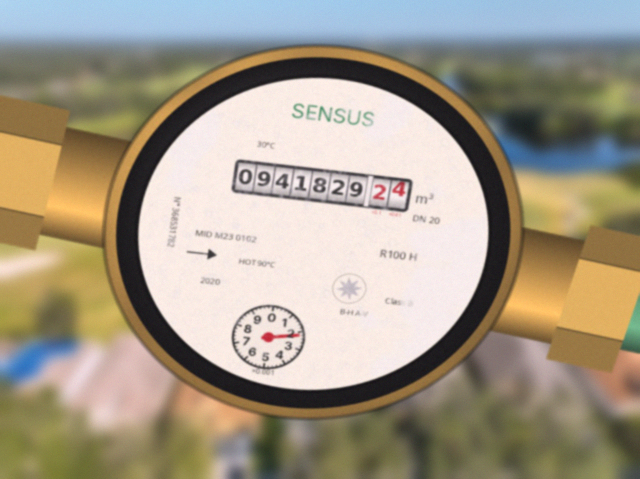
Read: 941829.242,m³
